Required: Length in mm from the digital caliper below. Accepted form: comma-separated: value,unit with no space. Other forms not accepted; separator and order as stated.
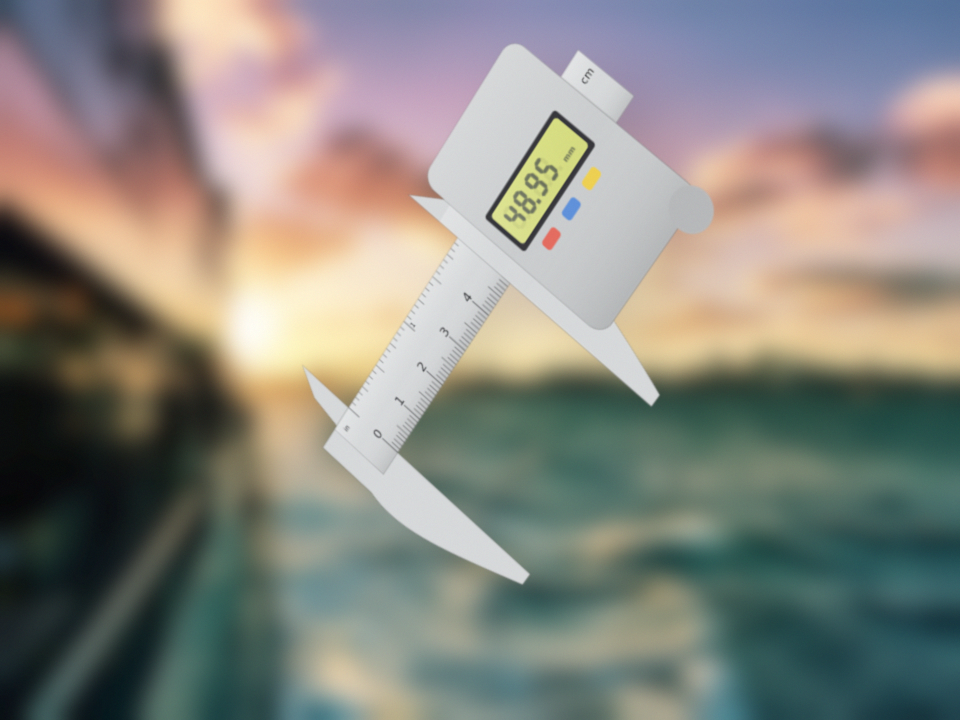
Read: 48.95,mm
